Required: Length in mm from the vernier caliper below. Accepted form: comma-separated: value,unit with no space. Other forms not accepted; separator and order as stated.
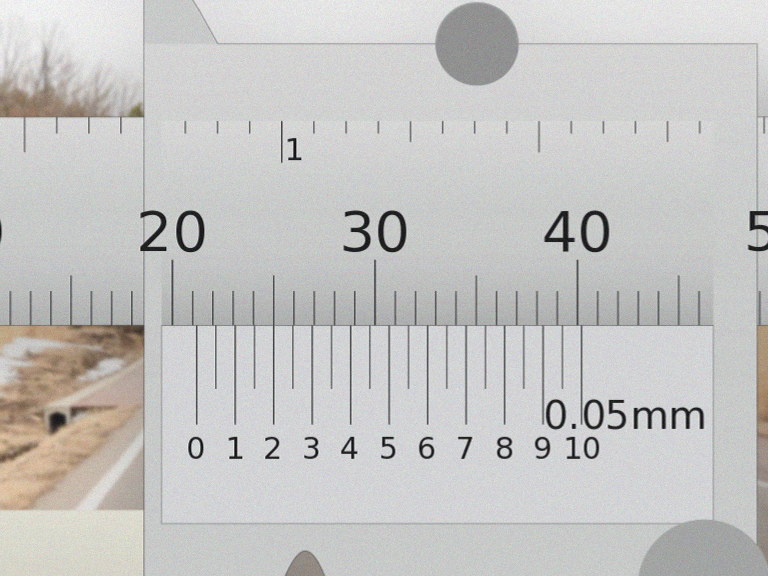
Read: 21.2,mm
